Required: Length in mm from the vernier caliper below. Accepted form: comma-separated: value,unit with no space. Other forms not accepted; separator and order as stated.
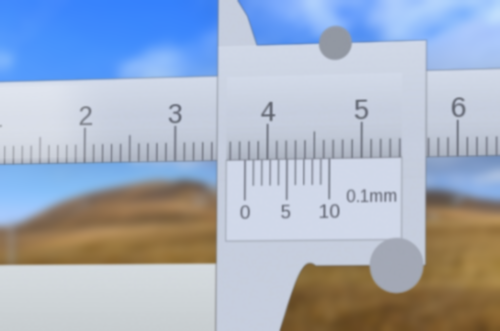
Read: 37.6,mm
